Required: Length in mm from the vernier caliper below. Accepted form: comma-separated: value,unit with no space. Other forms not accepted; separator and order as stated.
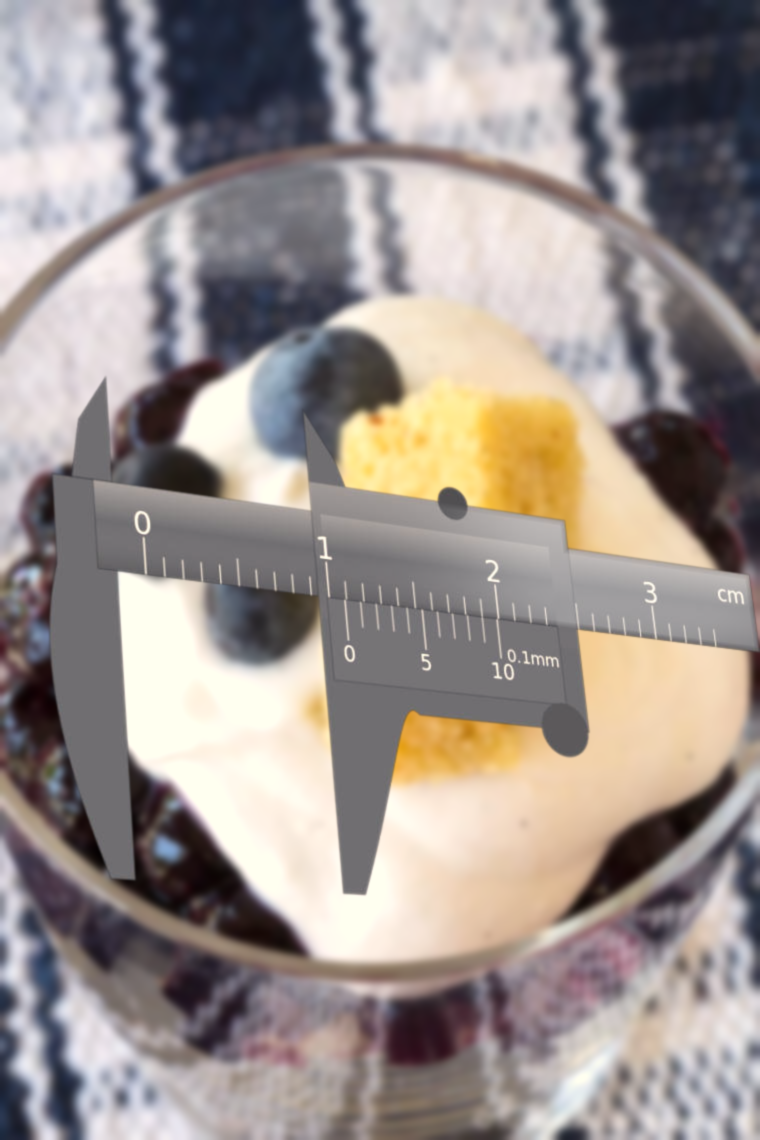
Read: 10.9,mm
